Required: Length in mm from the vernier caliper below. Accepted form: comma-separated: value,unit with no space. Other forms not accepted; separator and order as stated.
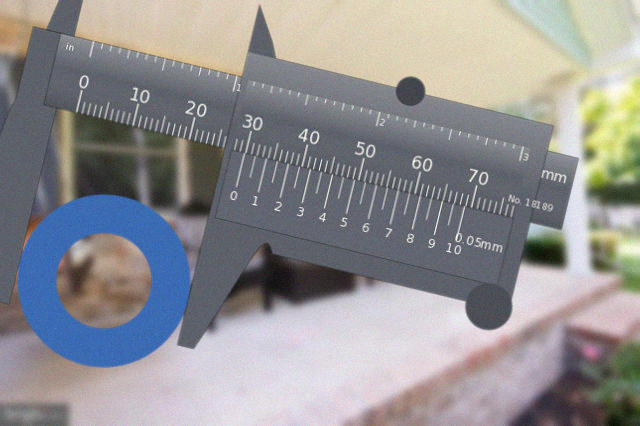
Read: 29.8,mm
